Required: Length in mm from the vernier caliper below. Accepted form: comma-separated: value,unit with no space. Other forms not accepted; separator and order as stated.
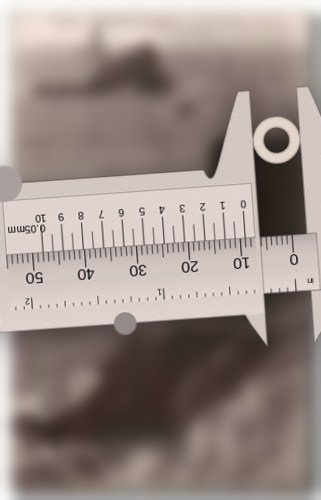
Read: 9.0,mm
